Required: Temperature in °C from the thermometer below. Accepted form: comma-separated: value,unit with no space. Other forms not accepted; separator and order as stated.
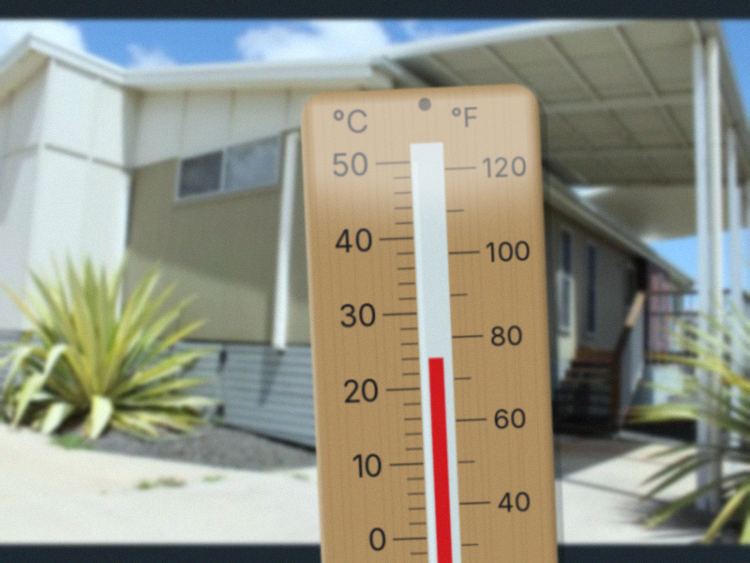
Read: 24,°C
